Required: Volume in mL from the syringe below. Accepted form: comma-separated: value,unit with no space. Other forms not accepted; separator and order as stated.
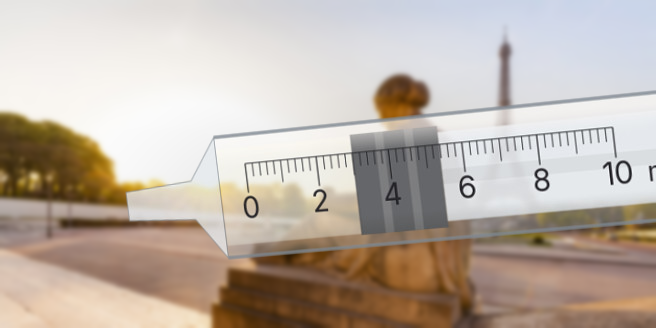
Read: 3,mL
